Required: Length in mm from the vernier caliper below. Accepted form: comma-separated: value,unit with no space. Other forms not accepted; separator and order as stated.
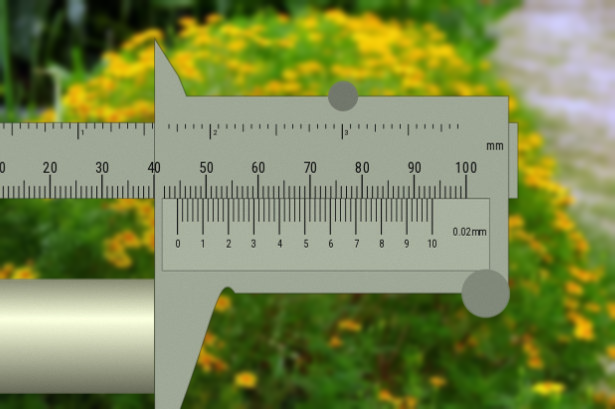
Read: 44.5,mm
